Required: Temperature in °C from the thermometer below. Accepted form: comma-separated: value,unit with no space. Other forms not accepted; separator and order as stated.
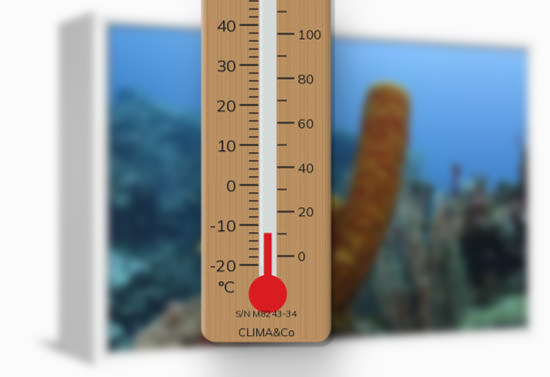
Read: -12,°C
